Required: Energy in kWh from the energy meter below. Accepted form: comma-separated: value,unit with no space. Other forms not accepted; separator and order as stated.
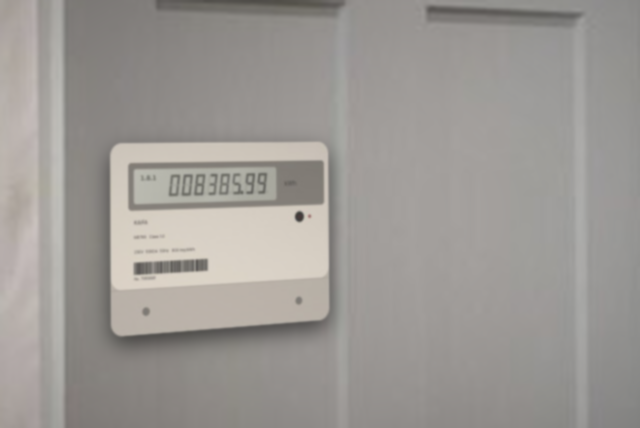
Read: 8385.99,kWh
